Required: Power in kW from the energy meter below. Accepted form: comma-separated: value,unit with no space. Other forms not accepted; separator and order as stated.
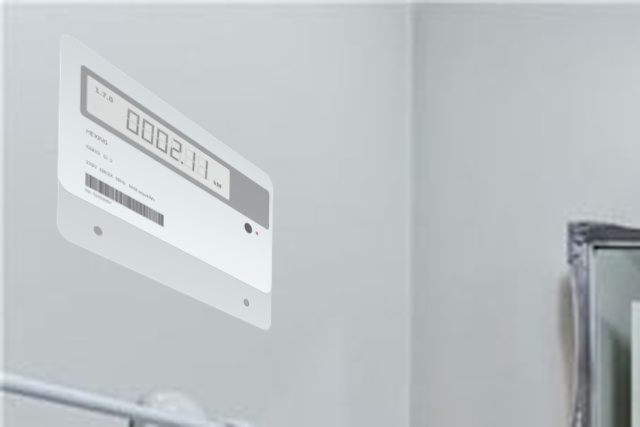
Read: 2.11,kW
